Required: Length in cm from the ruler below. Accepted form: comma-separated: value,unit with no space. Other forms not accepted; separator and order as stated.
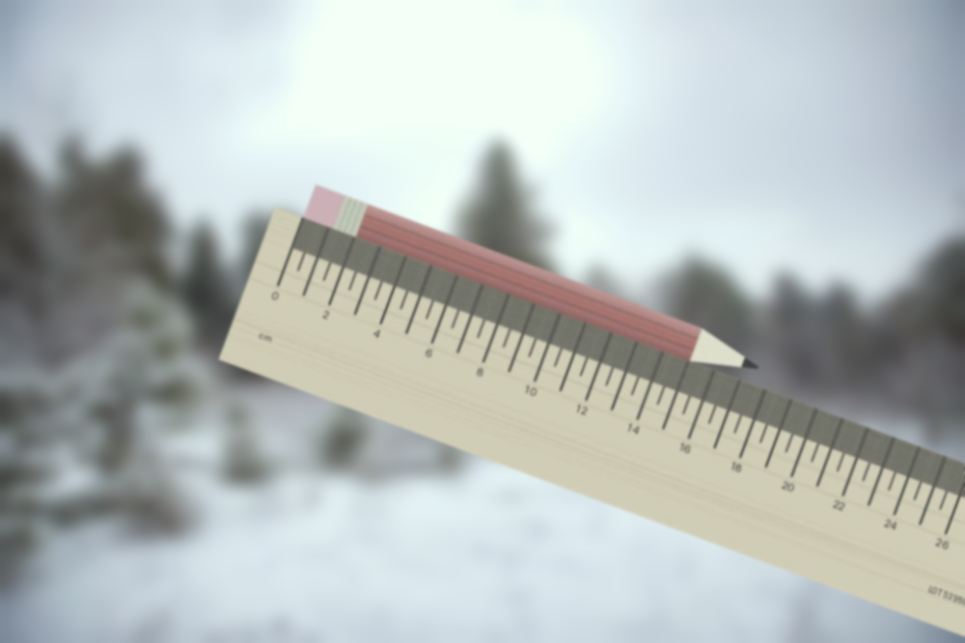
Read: 17.5,cm
